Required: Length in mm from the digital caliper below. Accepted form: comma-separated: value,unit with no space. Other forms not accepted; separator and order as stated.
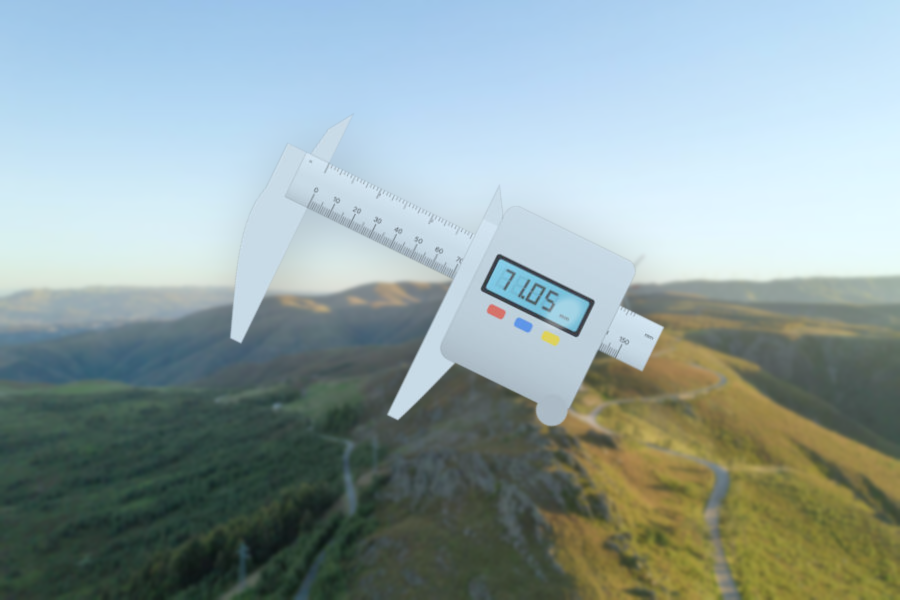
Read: 71.05,mm
